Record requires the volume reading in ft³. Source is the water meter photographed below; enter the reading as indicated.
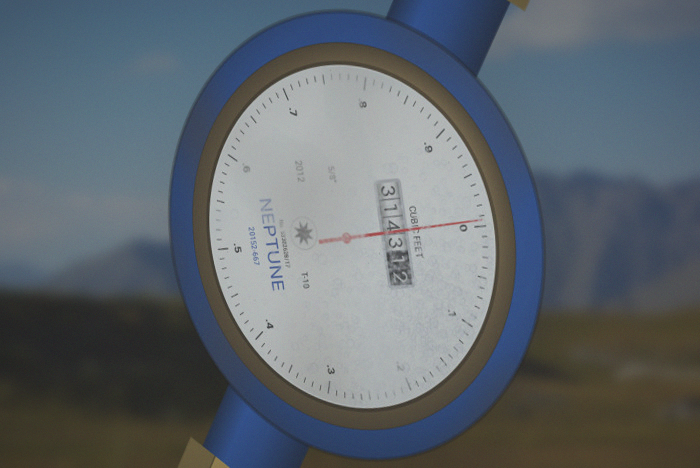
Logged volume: 314311.99 ft³
